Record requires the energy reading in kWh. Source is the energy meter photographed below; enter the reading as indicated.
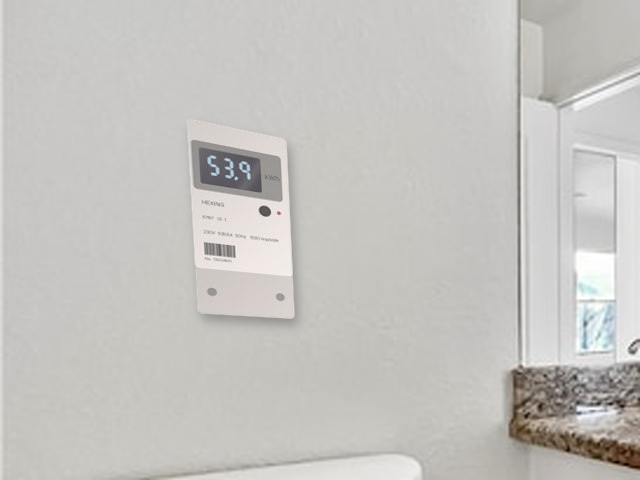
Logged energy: 53.9 kWh
